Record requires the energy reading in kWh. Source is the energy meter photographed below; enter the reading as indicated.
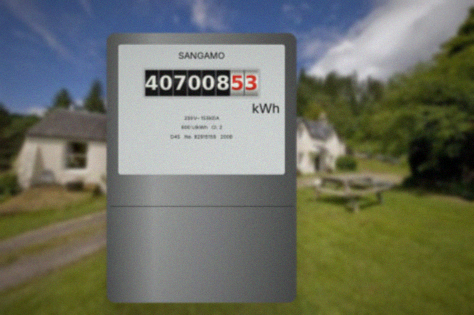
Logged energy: 407008.53 kWh
